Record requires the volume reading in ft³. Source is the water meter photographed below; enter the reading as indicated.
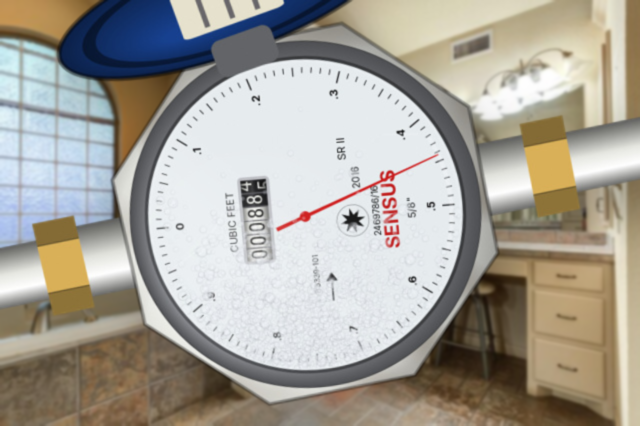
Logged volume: 884.44 ft³
